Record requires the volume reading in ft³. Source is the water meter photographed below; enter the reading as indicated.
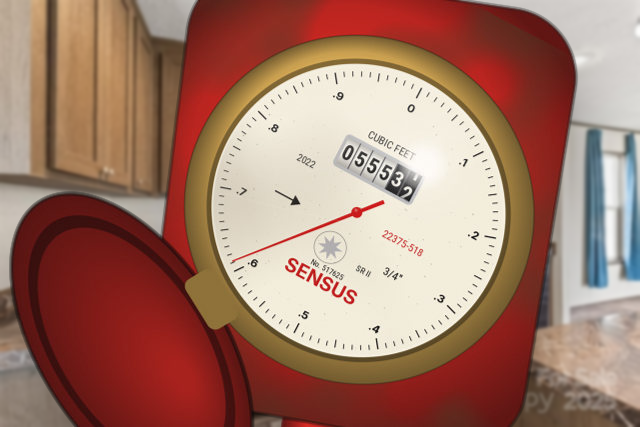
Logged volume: 55531.61 ft³
